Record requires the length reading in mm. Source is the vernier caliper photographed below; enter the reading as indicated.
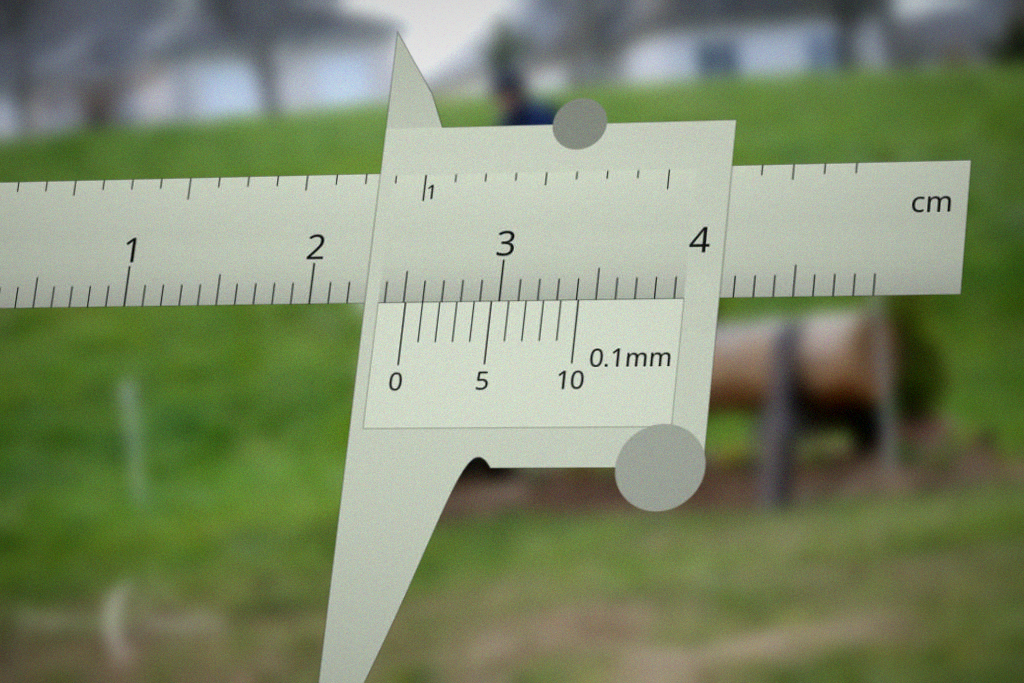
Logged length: 25.1 mm
